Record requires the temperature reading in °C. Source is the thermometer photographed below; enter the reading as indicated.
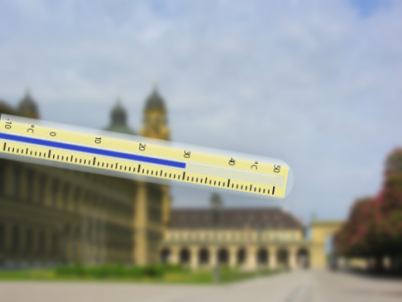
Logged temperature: 30 °C
